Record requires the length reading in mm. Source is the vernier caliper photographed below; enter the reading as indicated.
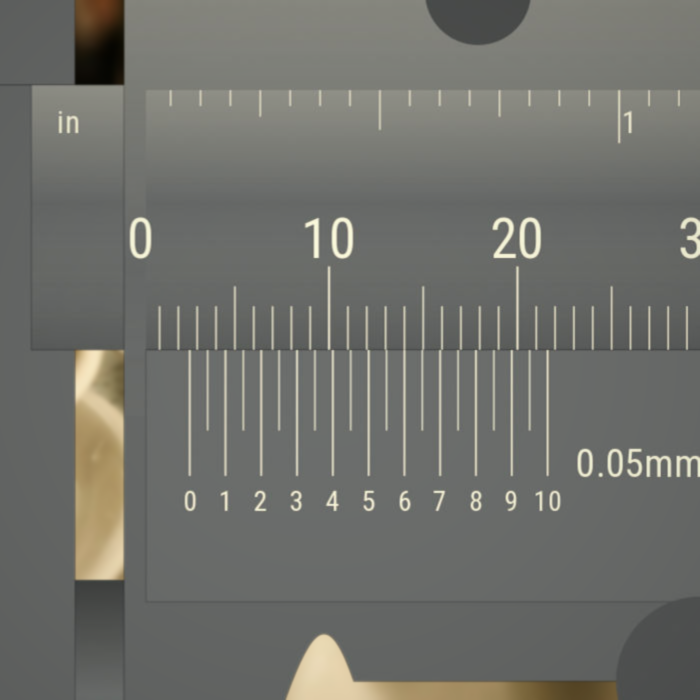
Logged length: 2.6 mm
